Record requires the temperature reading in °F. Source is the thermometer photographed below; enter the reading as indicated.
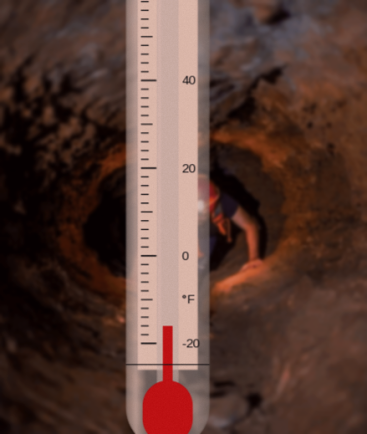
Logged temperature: -16 °F
